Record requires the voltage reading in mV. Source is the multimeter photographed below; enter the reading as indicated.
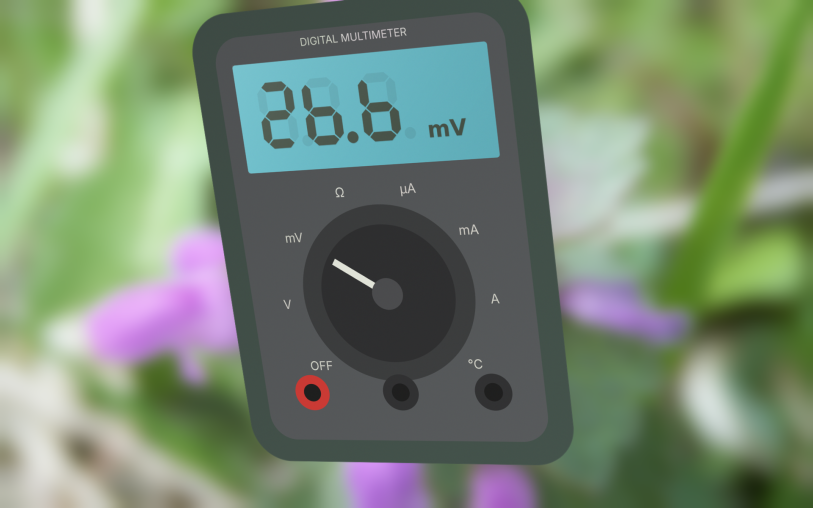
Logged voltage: 26.6 mV
